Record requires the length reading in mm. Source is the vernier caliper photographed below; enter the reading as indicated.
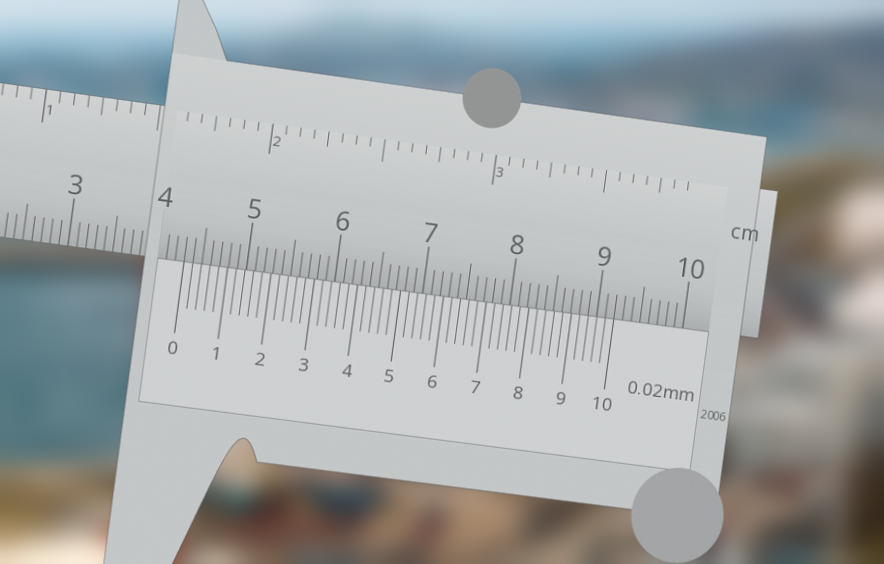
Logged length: 43.0 mm
